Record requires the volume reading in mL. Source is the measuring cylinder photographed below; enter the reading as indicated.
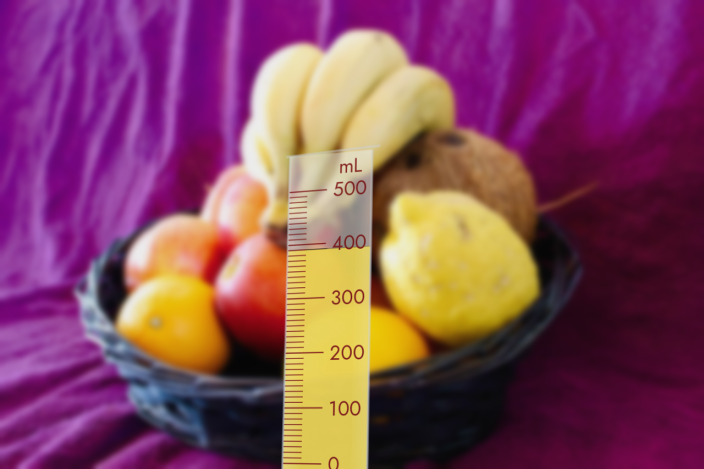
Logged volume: 390 mL
